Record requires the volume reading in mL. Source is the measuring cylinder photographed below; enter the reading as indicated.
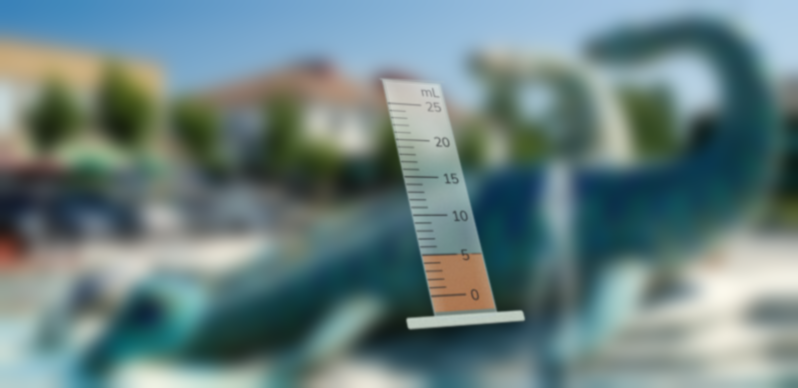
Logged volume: 5 mL
